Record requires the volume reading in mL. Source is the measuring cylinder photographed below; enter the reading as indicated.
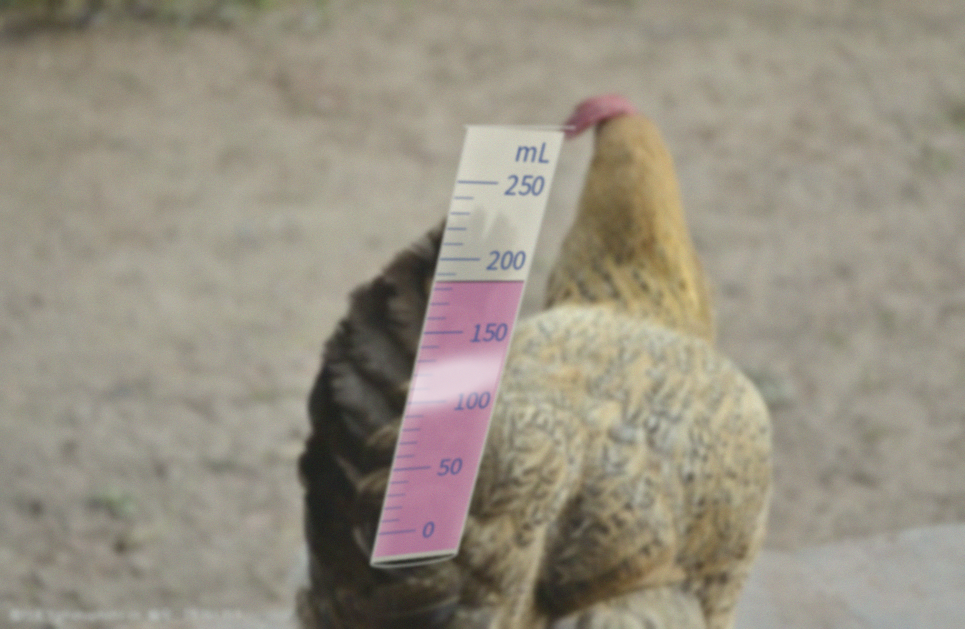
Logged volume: 185 mL
